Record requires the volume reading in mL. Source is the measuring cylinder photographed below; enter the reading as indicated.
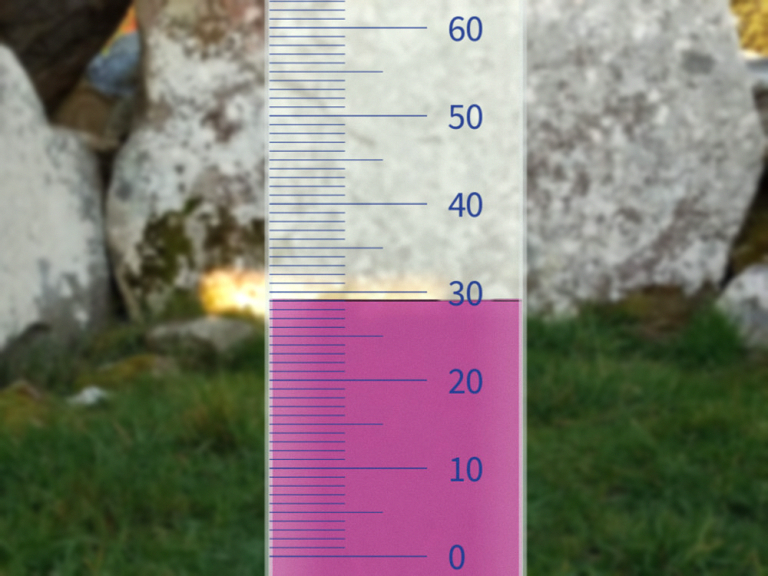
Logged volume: 29 mL
